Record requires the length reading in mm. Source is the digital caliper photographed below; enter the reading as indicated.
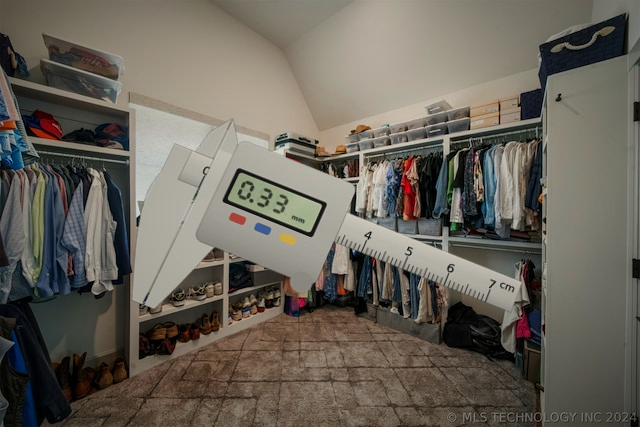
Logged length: 0.33 mm
